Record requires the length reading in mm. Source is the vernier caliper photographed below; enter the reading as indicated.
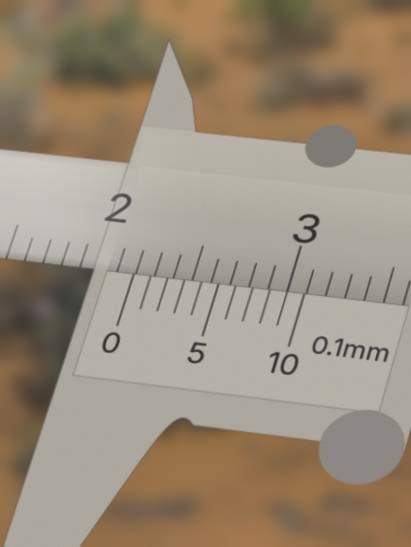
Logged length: 21.9 mm
